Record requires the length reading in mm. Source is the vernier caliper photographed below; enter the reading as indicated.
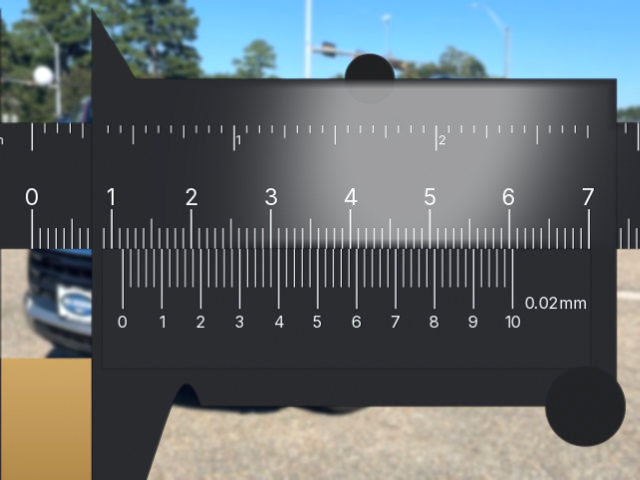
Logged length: 11.4 mm
